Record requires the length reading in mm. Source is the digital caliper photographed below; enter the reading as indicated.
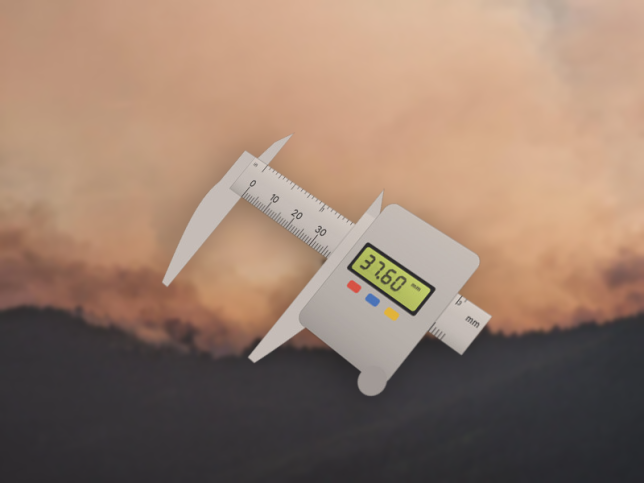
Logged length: 37.60 mm
